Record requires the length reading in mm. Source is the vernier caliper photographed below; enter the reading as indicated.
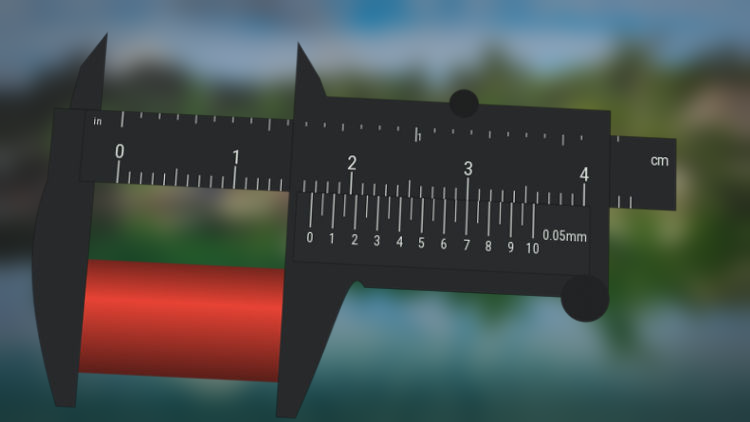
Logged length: 16.7 mm
